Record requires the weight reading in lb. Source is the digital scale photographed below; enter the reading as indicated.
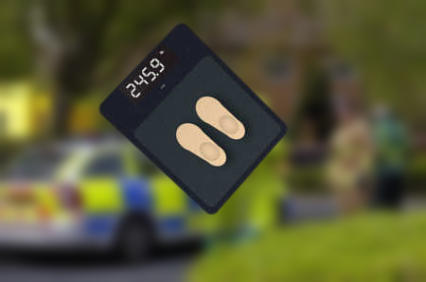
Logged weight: 245.9 lb
